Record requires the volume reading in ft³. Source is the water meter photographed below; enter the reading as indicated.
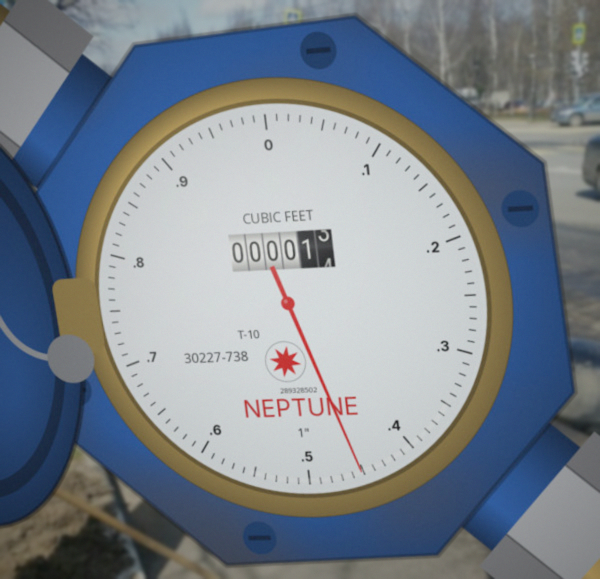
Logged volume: 13.45 ft³
